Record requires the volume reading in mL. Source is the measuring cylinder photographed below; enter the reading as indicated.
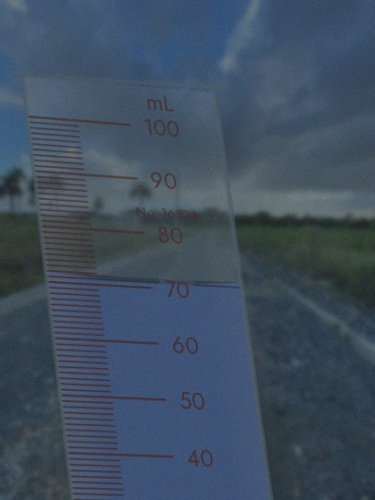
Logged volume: 71 mL
